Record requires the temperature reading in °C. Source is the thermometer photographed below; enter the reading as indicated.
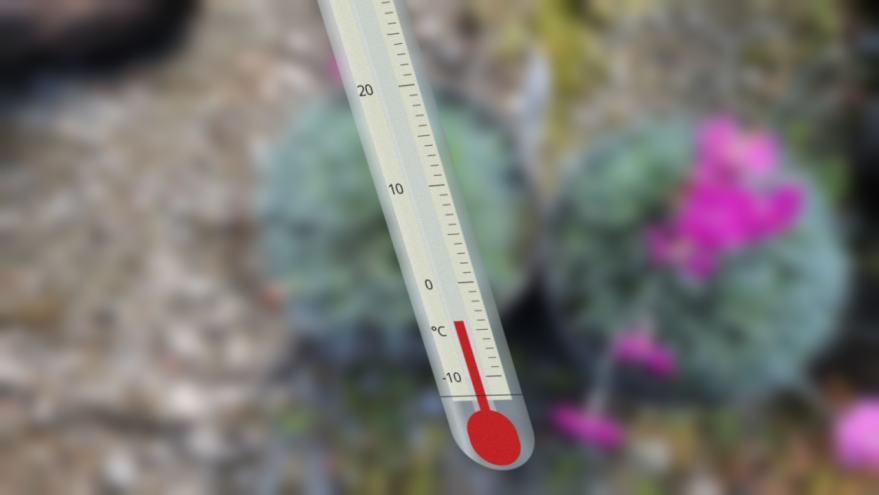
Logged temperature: -4 °C
